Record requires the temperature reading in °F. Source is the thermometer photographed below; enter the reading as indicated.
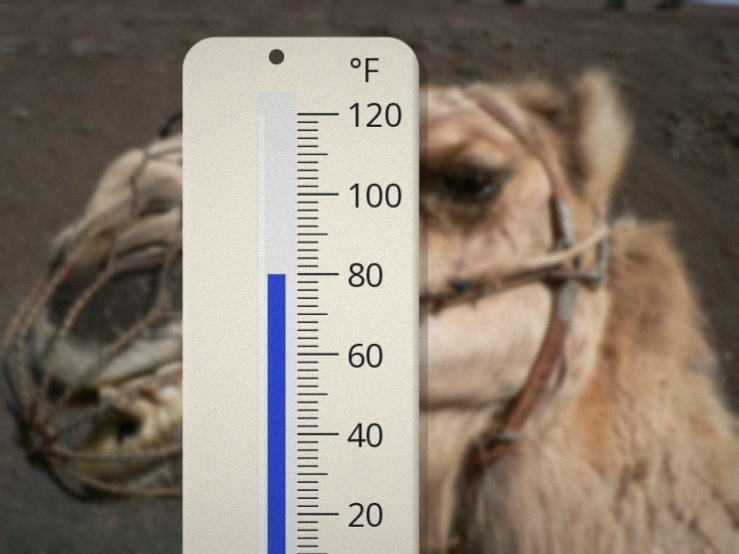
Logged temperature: 80 °F
